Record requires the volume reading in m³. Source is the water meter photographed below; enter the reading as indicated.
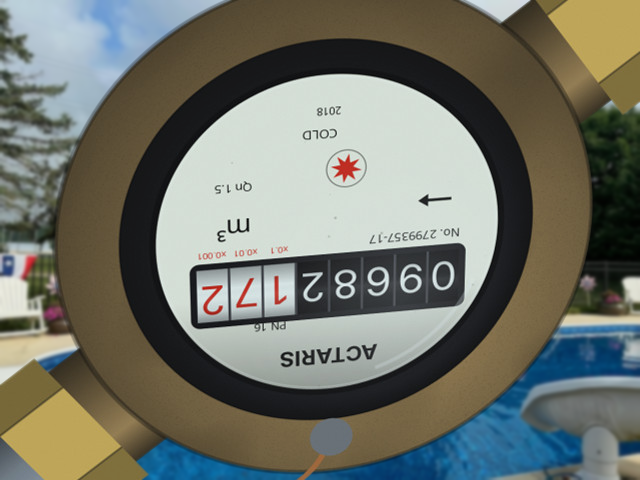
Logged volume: 9682.172 m³
